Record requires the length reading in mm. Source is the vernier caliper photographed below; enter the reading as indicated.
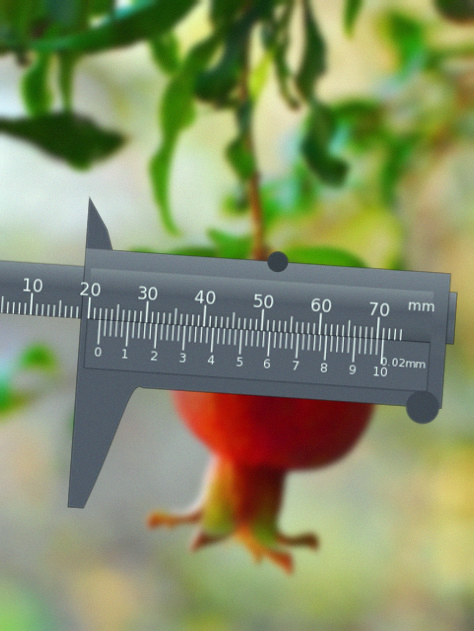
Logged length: 22.0 mm
